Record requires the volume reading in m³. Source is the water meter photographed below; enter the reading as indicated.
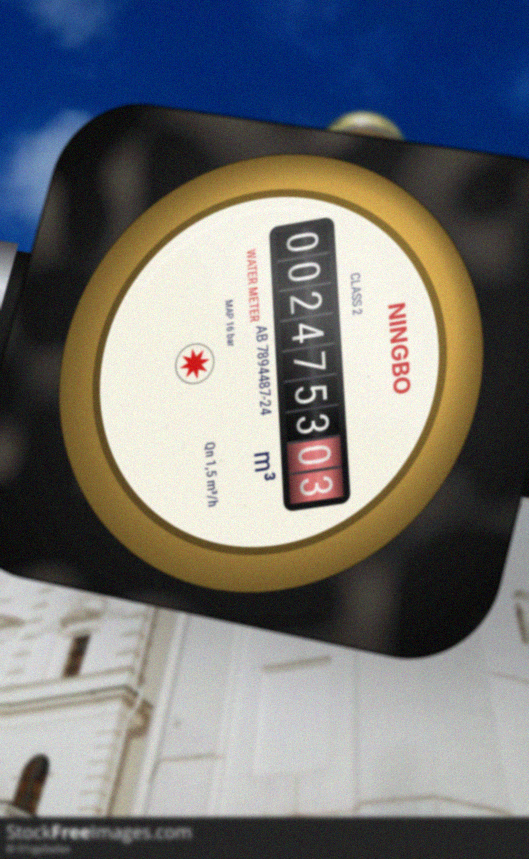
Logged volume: 24753.03 m³
